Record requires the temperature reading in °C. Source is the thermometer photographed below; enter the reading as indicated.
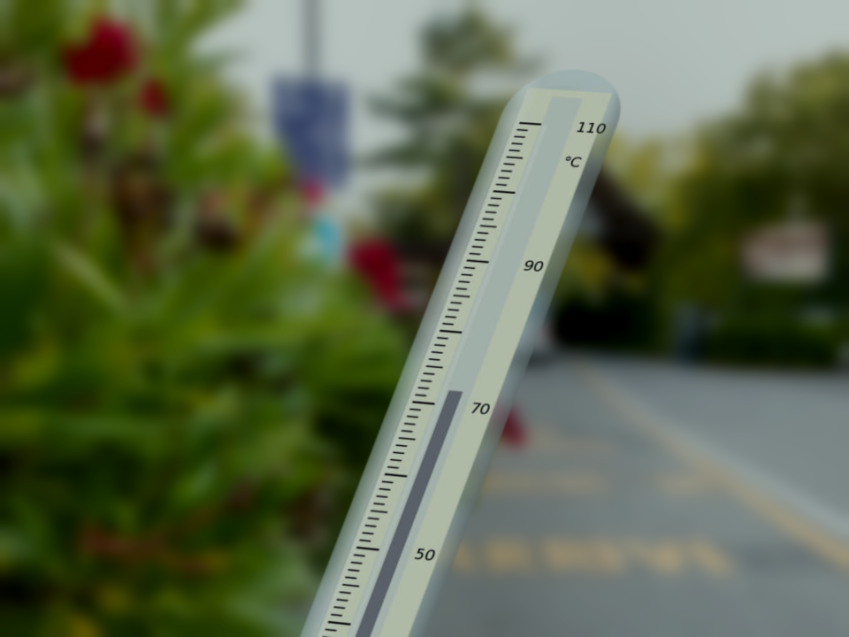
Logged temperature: 72 °C
